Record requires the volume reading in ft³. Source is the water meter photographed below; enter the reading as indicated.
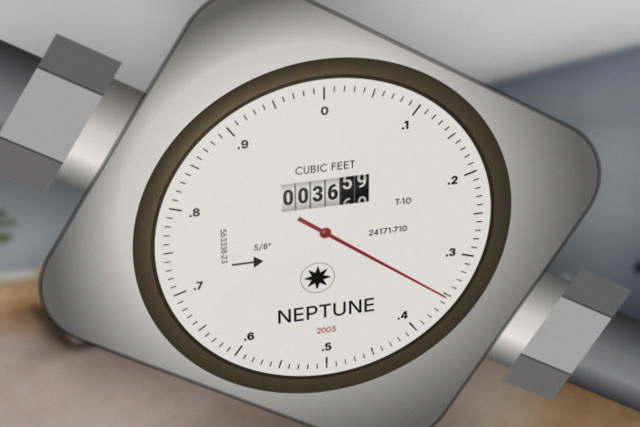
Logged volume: 3659.35 ft³
